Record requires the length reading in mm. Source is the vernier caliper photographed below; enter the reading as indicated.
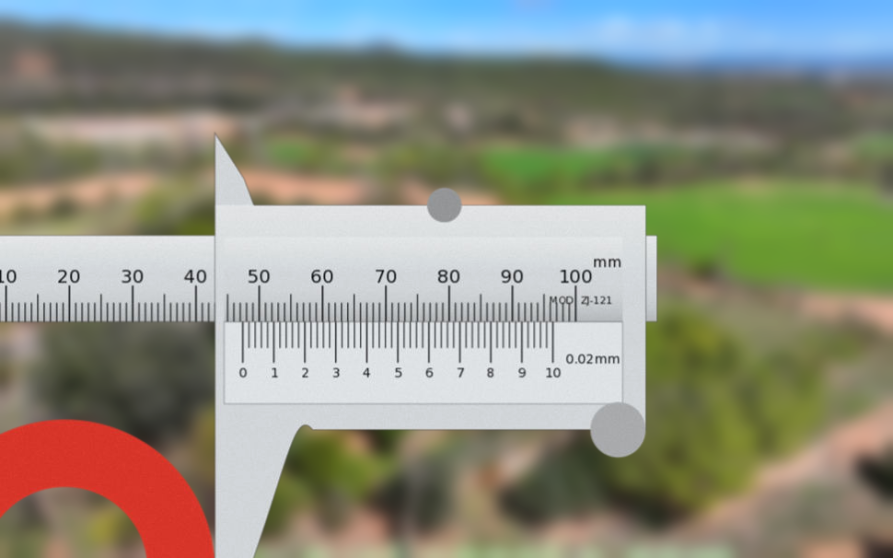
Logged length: 47.4 mm
